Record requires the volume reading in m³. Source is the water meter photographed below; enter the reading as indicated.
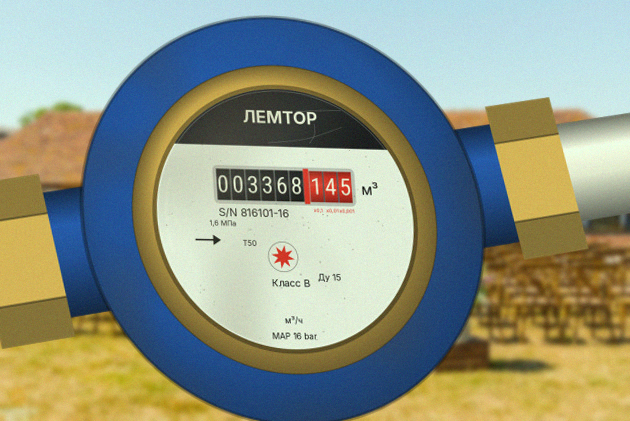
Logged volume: 3368.145 m³
